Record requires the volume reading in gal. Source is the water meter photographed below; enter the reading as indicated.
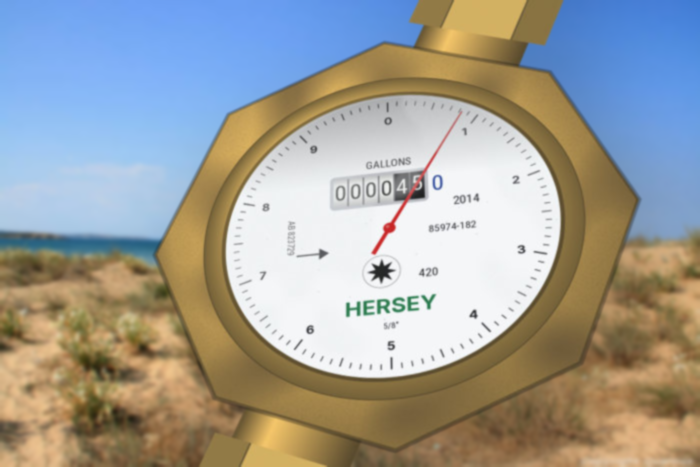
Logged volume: 450.8 gal
